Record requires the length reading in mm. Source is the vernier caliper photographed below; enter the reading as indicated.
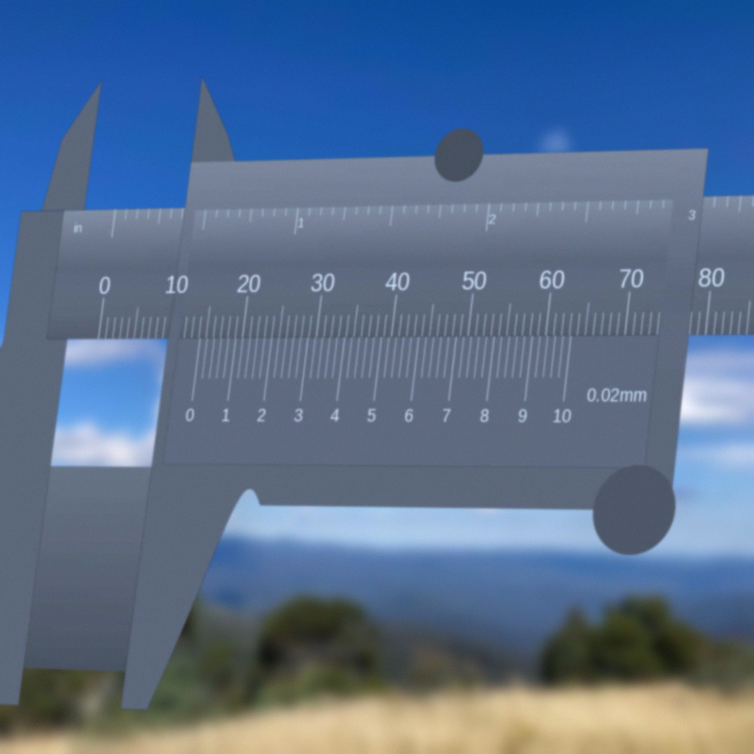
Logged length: 14.2 mm
